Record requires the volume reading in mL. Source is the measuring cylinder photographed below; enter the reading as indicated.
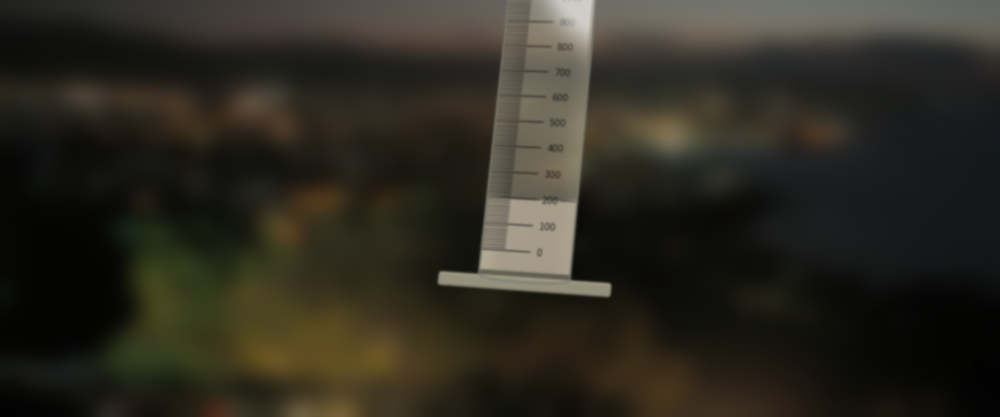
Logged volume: 200 mL
